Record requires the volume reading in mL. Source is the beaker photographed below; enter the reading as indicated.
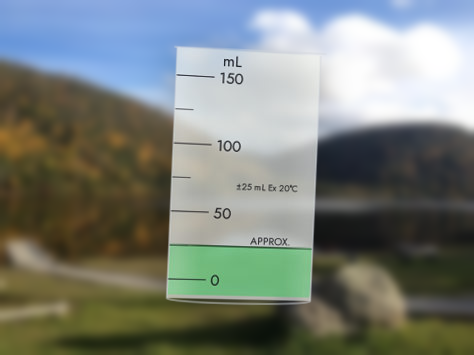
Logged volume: 25 mL
